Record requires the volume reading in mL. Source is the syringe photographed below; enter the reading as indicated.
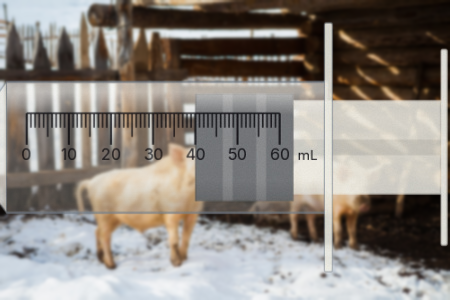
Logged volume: 40 mL
